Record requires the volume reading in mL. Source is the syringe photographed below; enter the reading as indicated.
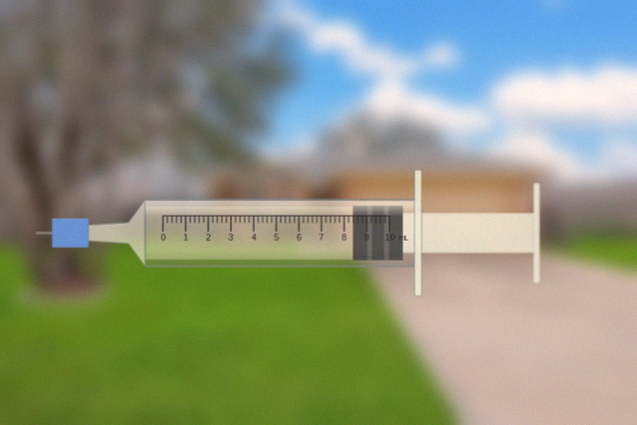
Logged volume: 8.4 mL
